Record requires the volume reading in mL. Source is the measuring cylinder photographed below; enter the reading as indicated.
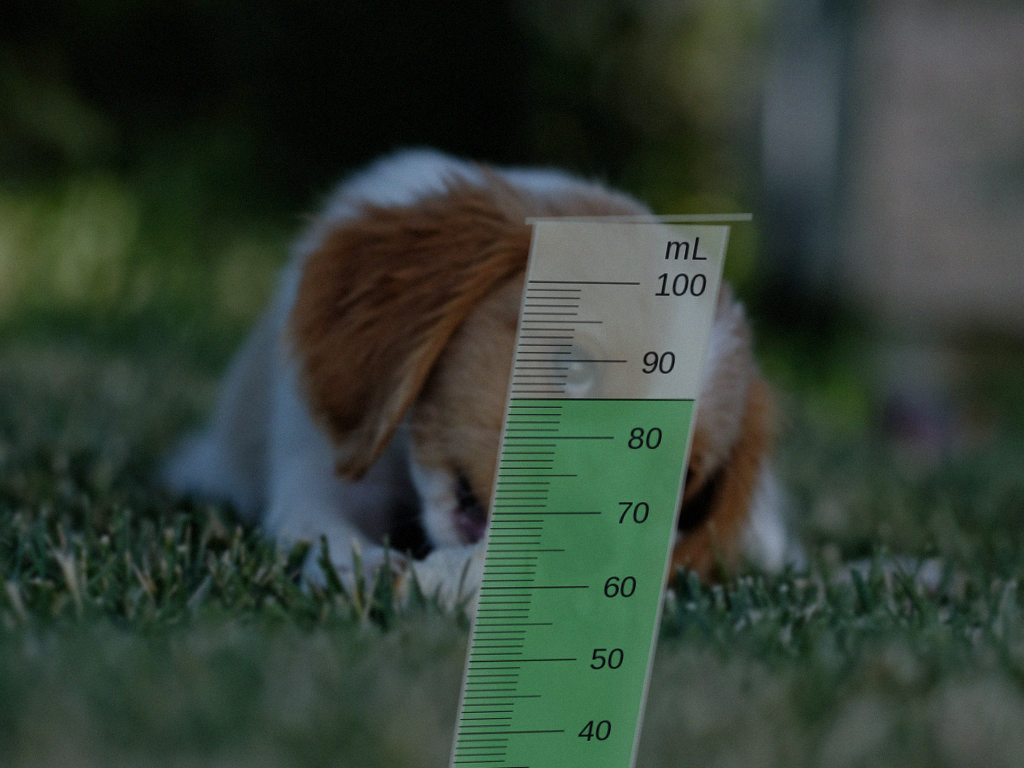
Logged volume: 85 mL
